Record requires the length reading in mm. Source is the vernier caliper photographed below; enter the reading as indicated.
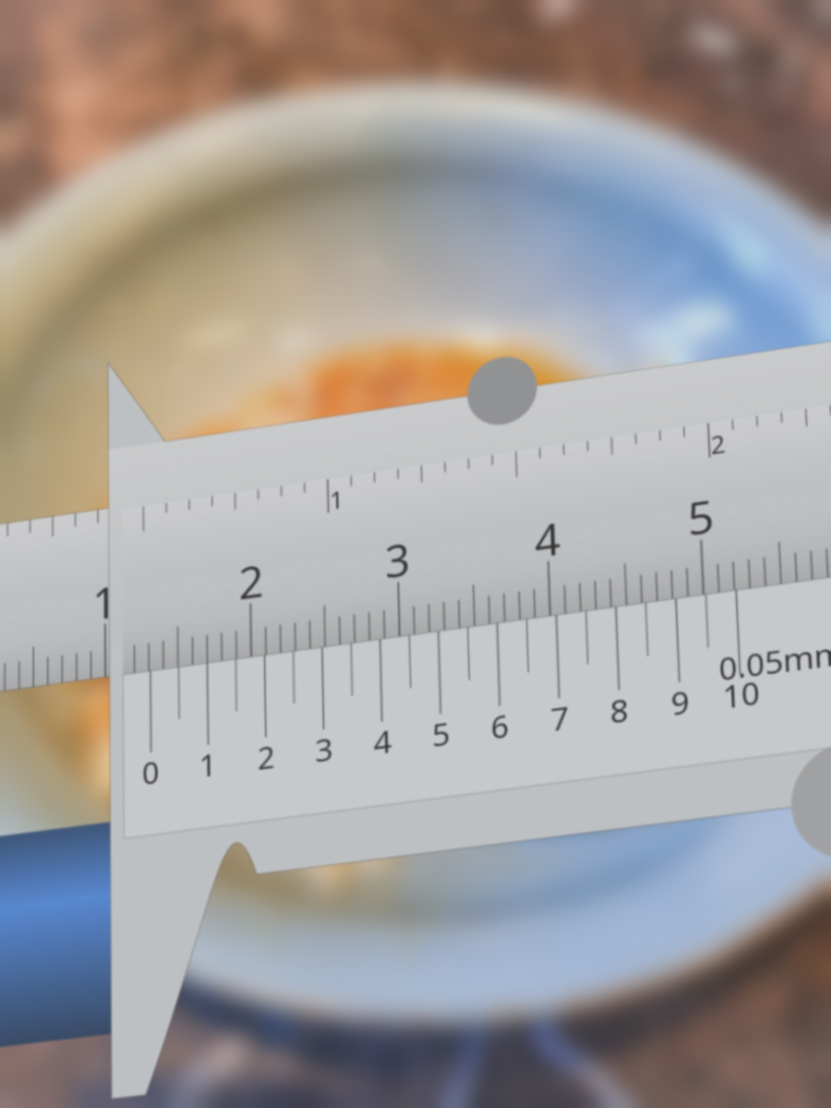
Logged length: 13.1 mm
